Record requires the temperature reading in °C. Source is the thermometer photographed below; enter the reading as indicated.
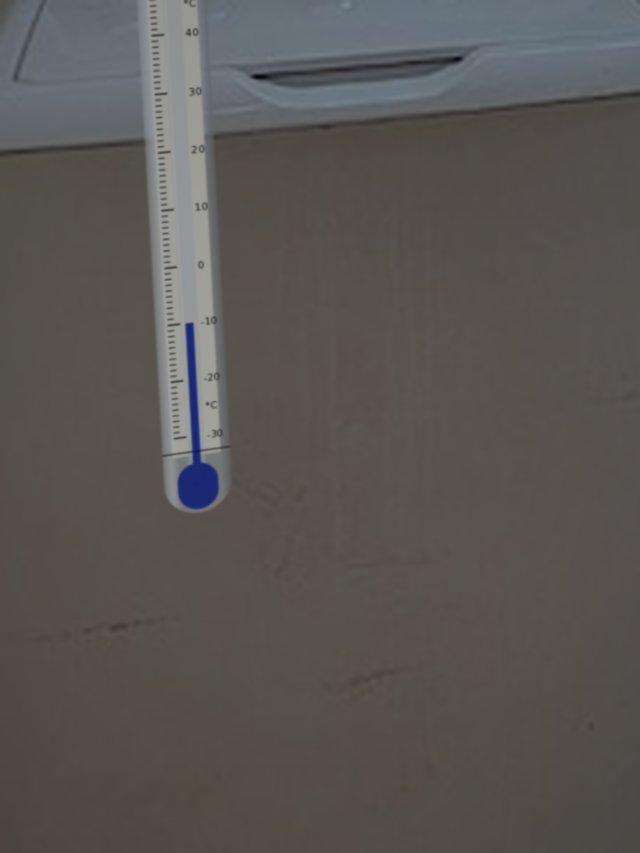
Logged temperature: -10 °C
